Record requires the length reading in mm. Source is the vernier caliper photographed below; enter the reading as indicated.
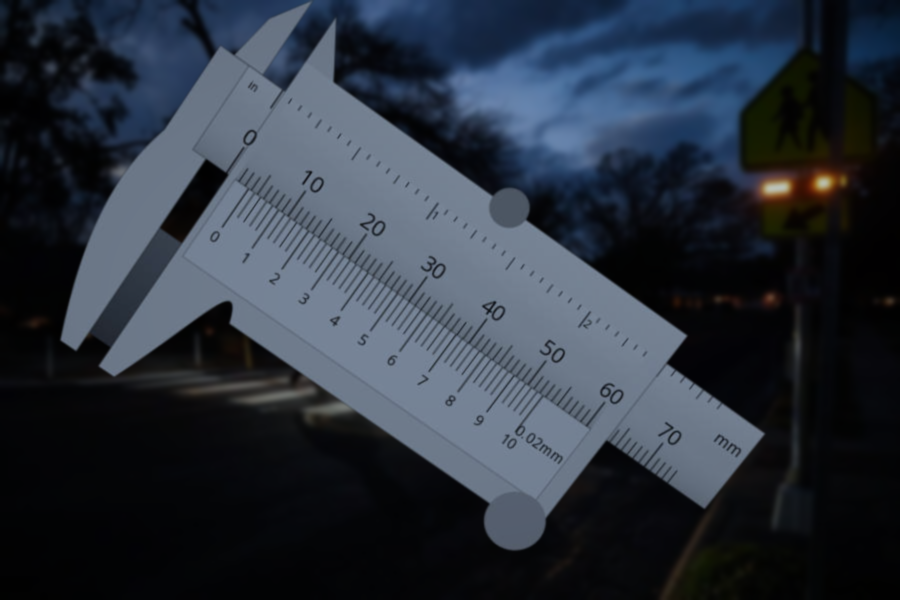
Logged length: 3.6 mm
